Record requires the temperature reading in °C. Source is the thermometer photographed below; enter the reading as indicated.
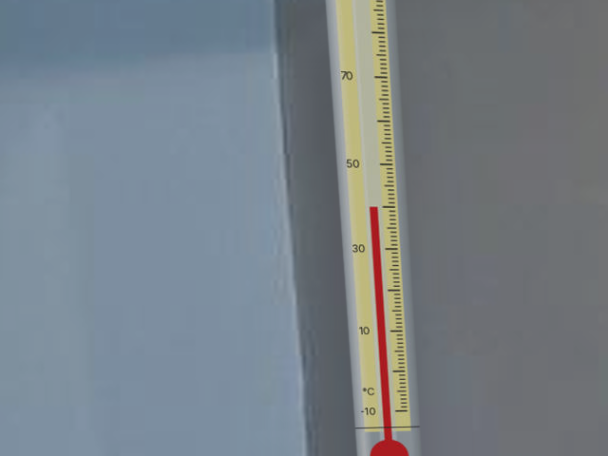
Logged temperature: 40 °C
